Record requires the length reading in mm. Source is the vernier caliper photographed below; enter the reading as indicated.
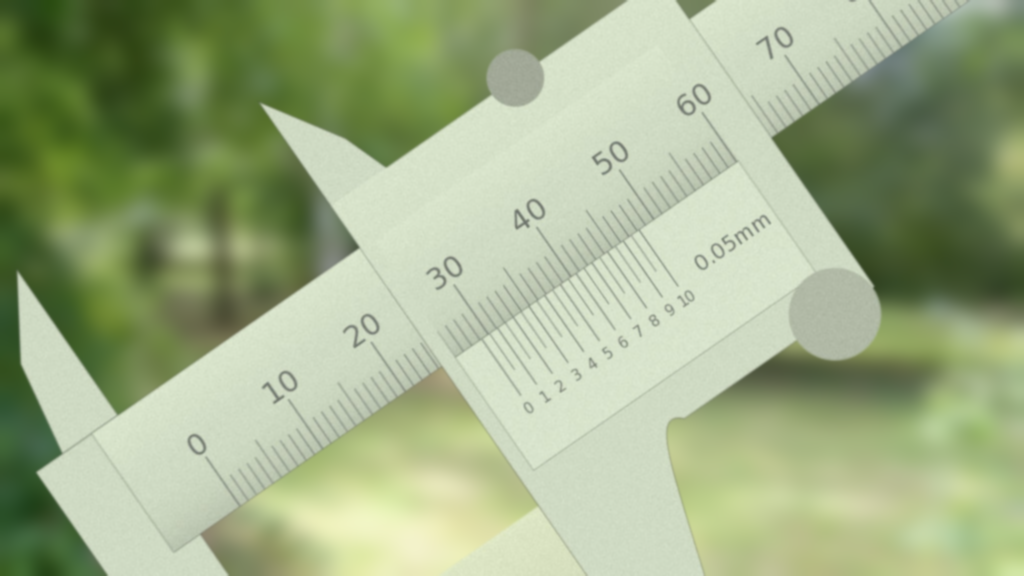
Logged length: 29.2 mm
